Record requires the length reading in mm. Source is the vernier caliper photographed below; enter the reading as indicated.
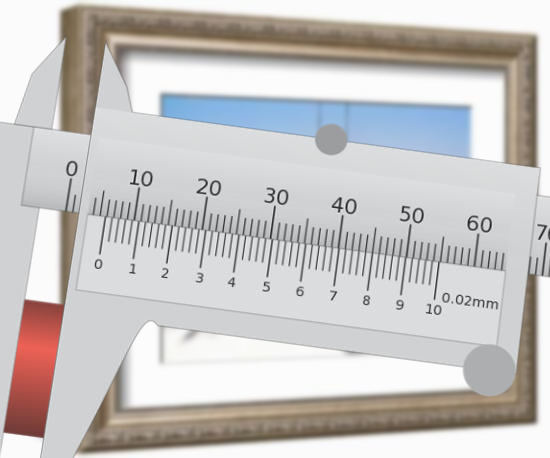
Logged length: 5.8 mm
